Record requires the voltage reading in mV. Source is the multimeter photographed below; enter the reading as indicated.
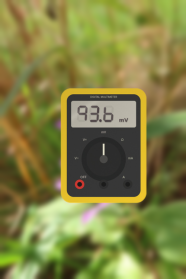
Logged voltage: 93.6 mV
